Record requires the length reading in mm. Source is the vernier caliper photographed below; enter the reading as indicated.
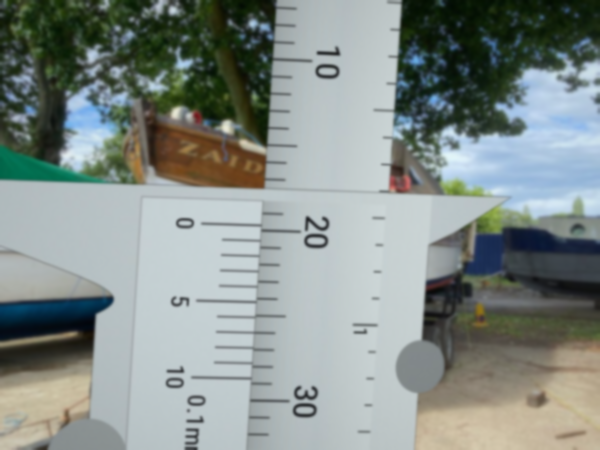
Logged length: 19.7 mm
